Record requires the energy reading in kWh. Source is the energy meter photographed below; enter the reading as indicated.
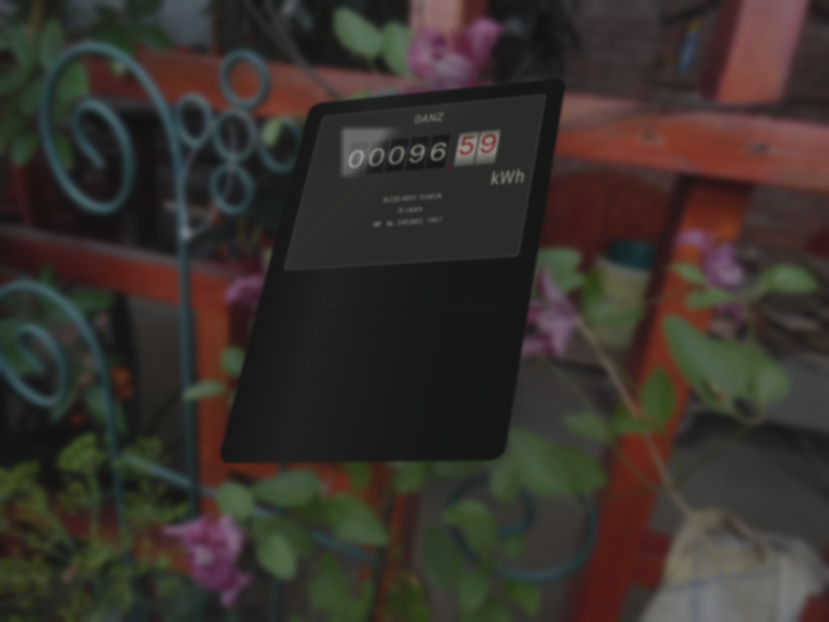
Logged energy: 96.59 kWh
